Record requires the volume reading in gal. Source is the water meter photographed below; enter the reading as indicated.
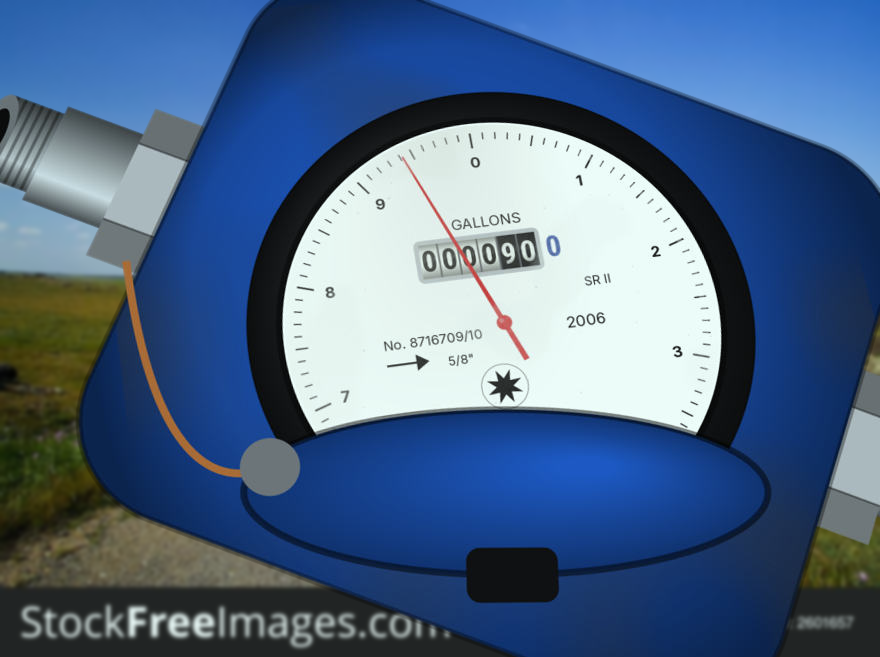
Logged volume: 899.4 gal
